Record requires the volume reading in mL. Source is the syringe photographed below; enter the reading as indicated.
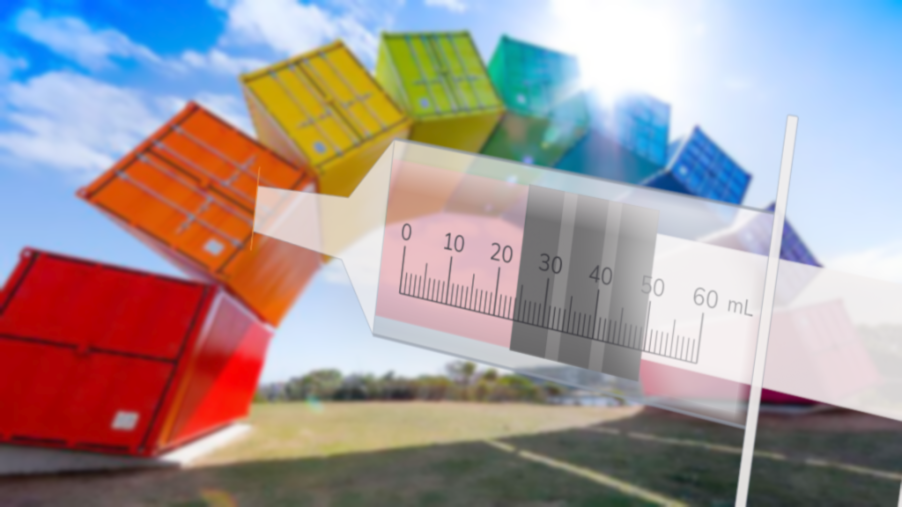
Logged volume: 24 mL
